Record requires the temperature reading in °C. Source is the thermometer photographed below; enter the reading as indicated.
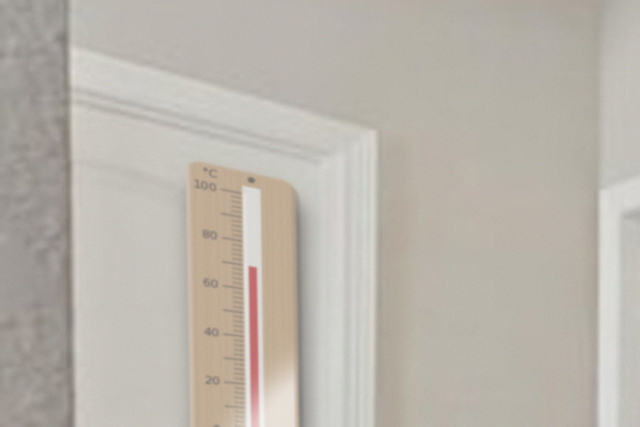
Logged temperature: 70 °C
